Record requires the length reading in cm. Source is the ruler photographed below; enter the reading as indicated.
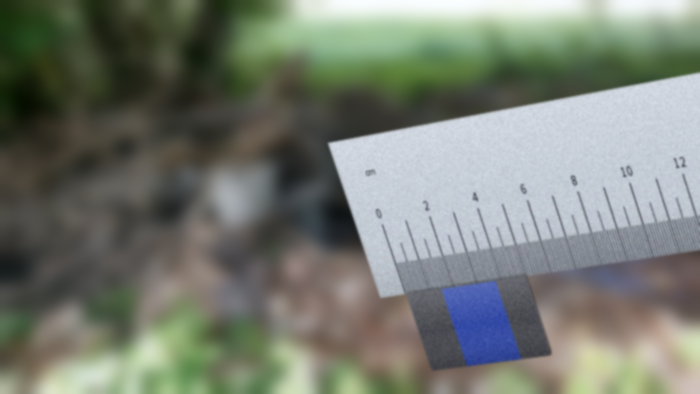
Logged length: 5 cm
